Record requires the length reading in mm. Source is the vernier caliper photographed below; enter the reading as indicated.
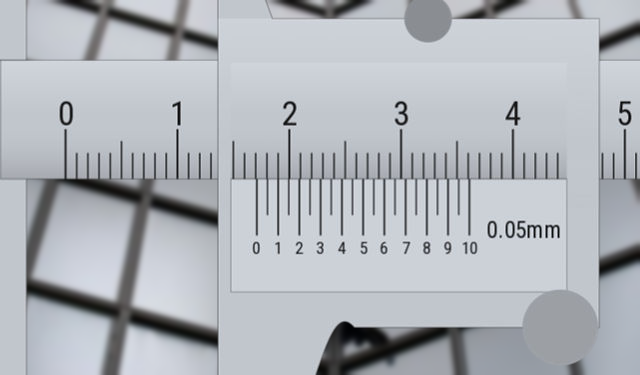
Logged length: 17.1 mm
